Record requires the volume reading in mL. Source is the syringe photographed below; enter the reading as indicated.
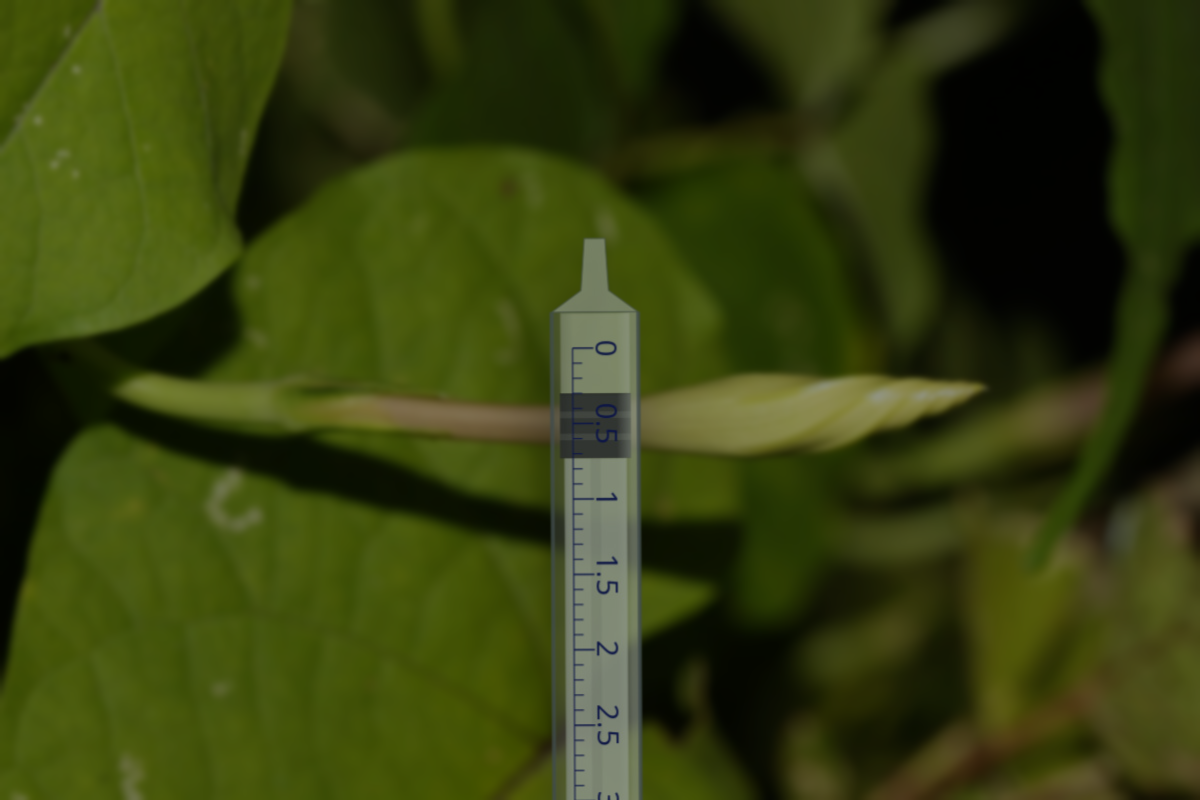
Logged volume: 0.3 mL
